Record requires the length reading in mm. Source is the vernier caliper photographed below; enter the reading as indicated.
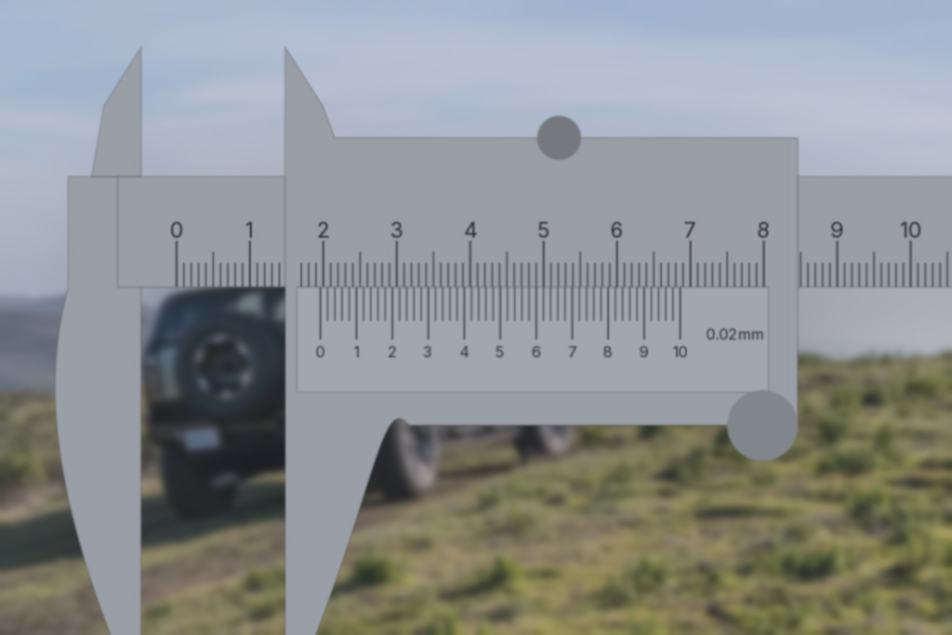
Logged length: 19.6 mm
